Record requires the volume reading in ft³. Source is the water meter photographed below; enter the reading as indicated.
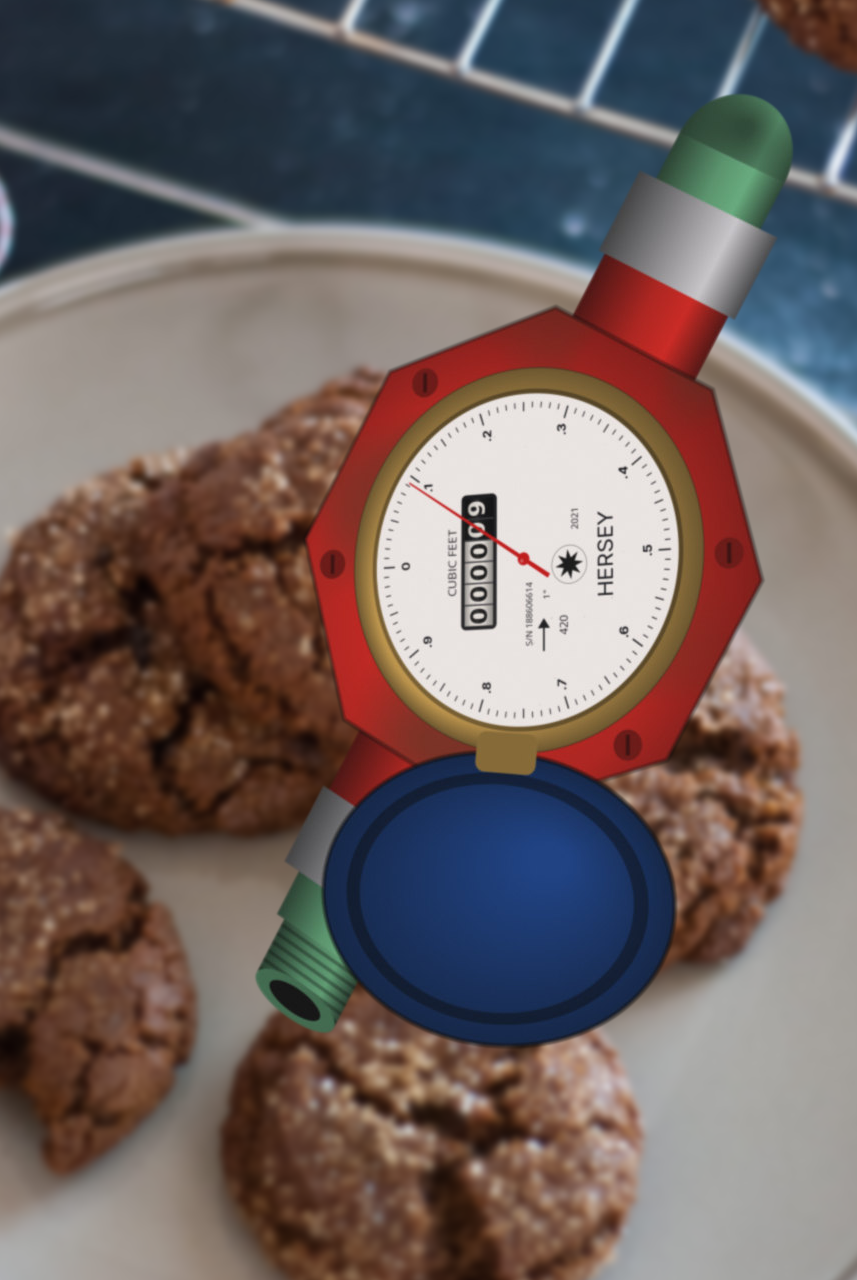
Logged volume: 9.09 ft³
